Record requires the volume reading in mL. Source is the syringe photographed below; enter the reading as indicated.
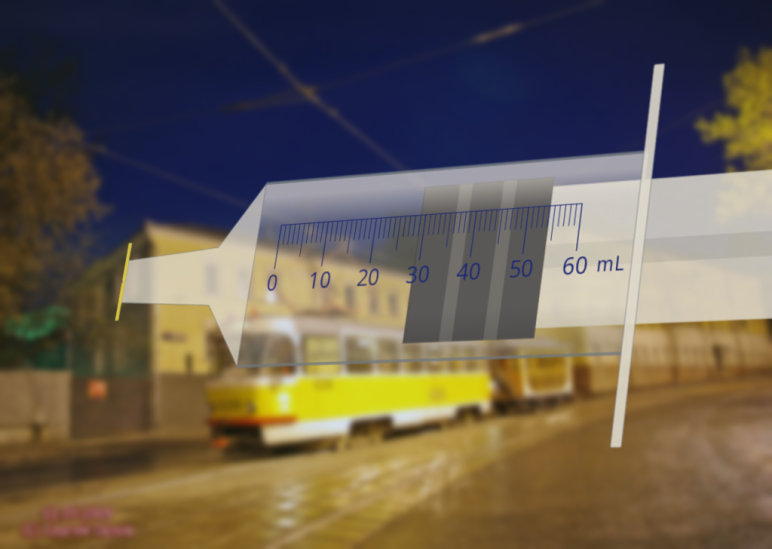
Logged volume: 29 mL
